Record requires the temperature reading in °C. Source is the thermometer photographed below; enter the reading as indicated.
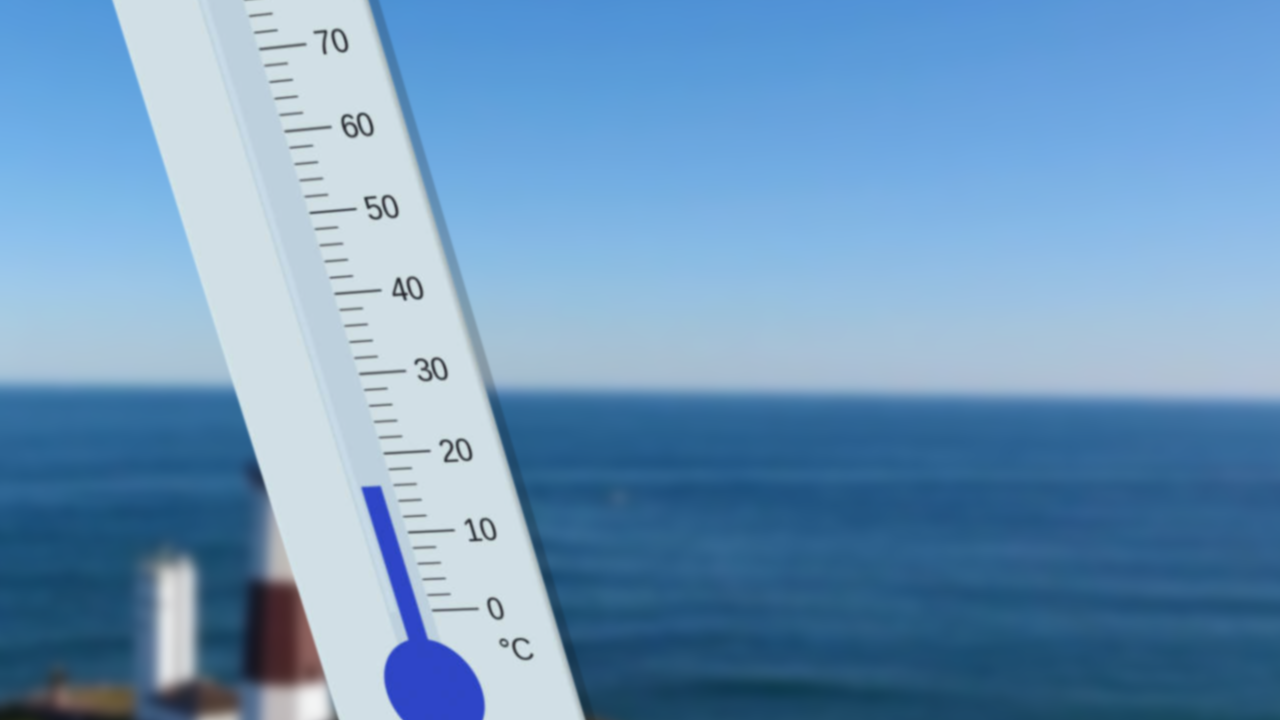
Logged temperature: 16 °C
